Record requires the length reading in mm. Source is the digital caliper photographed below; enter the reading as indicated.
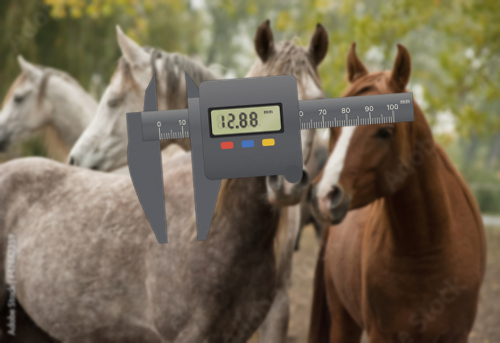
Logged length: 12.88 mm
